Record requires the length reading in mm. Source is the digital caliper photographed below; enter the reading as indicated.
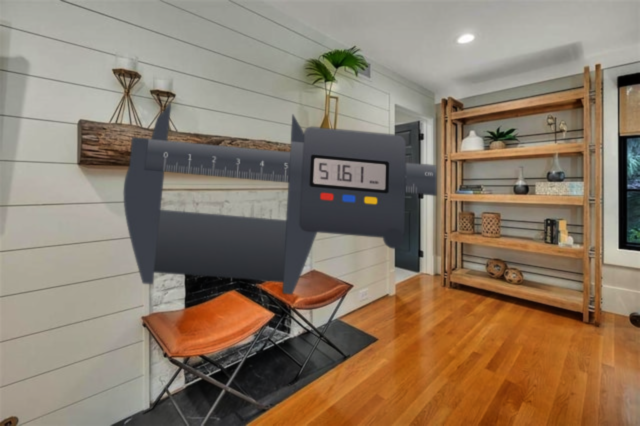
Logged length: 51.61 mm
